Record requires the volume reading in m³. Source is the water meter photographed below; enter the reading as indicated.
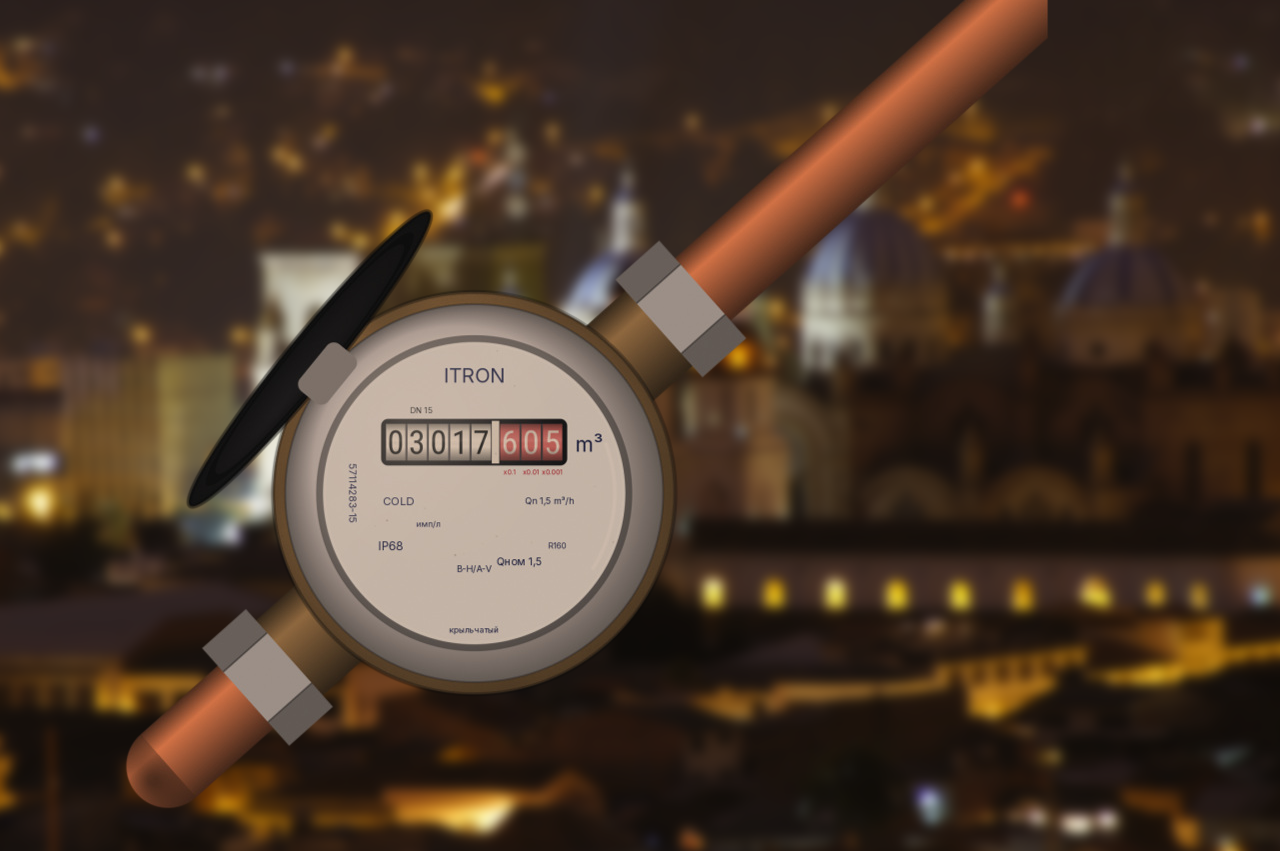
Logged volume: 3017.605 m³
